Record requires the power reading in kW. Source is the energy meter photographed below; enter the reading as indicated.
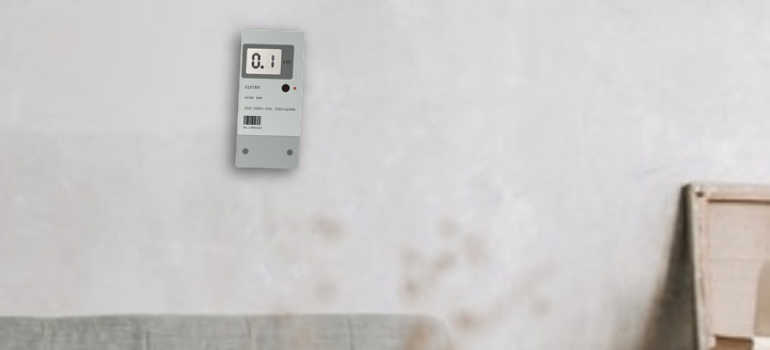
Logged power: 0.1 kW
